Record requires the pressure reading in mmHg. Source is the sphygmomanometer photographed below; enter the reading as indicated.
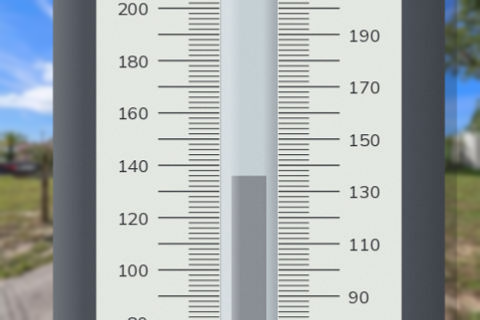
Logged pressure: 136 mmHg
